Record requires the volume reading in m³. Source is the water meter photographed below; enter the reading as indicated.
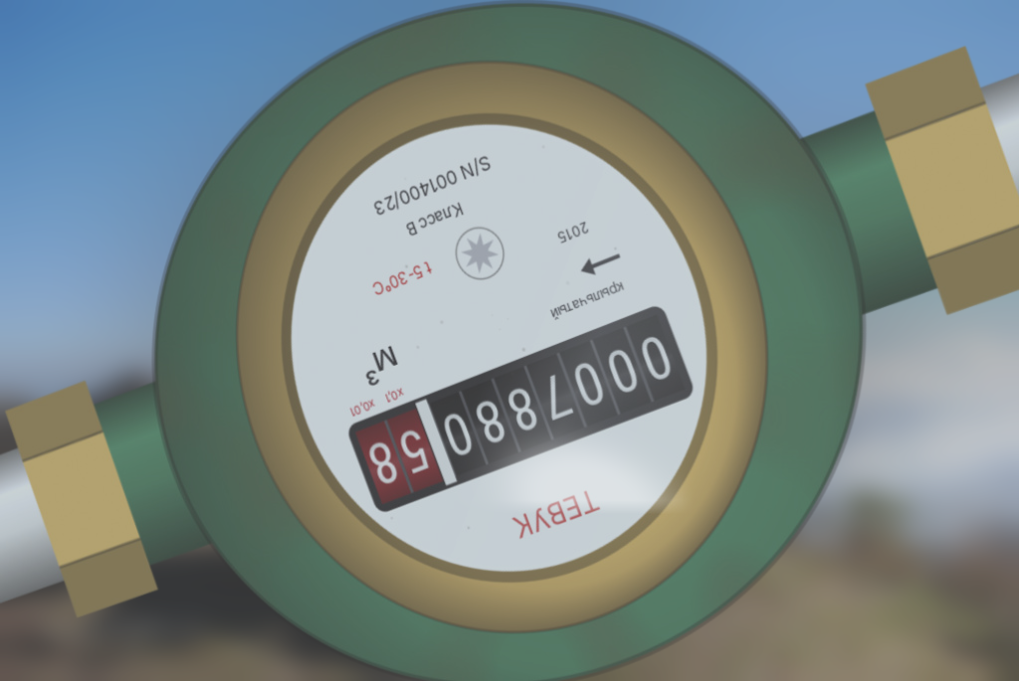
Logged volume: 7880.58 m³
